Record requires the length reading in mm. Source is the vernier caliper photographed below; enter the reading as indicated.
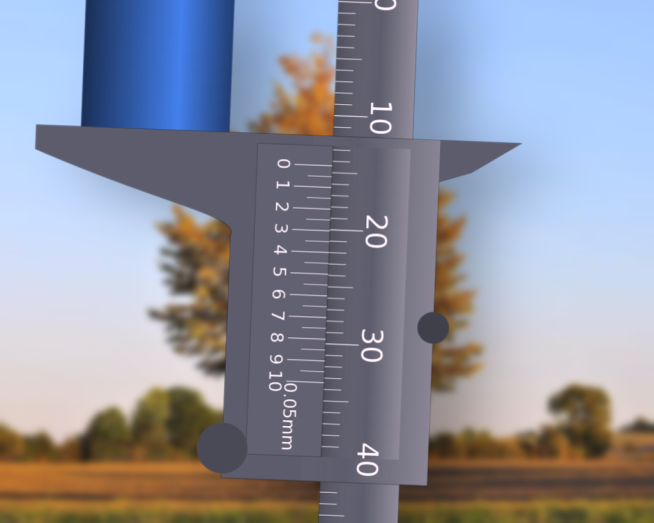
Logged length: 14.4 mm
